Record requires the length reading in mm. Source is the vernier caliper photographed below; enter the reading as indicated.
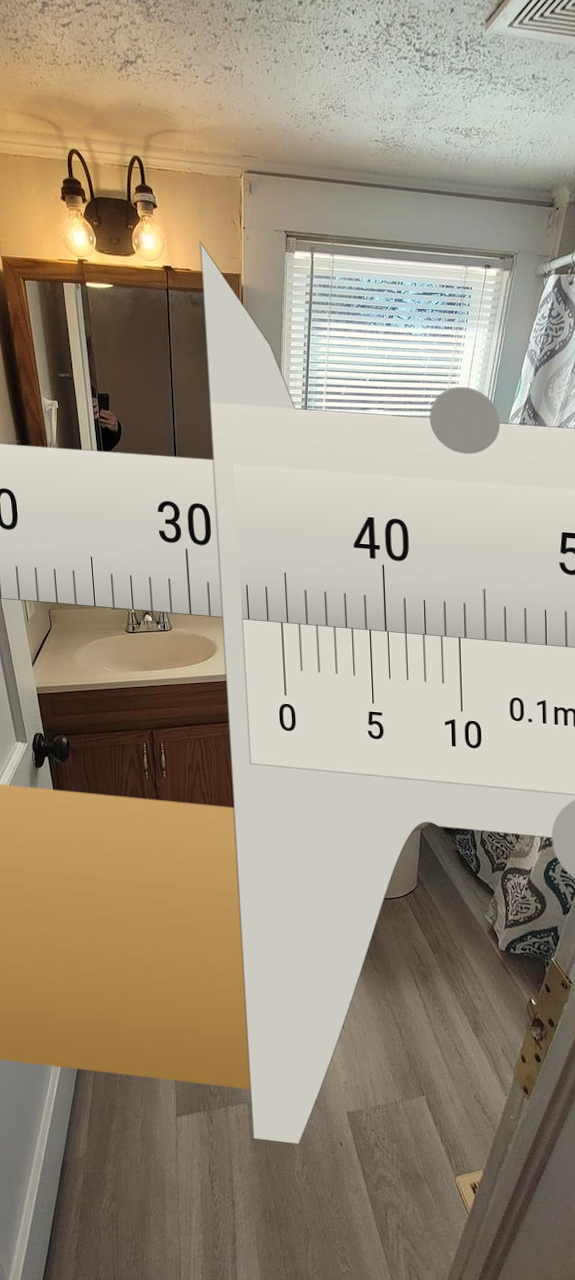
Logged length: 34.7 mm
